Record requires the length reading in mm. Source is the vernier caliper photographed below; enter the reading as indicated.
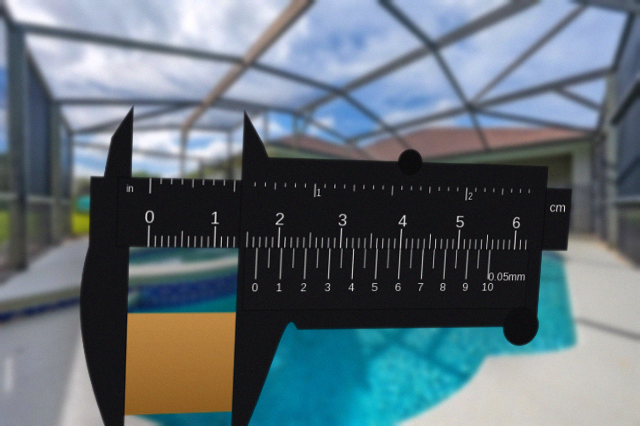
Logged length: 16.6 mm
